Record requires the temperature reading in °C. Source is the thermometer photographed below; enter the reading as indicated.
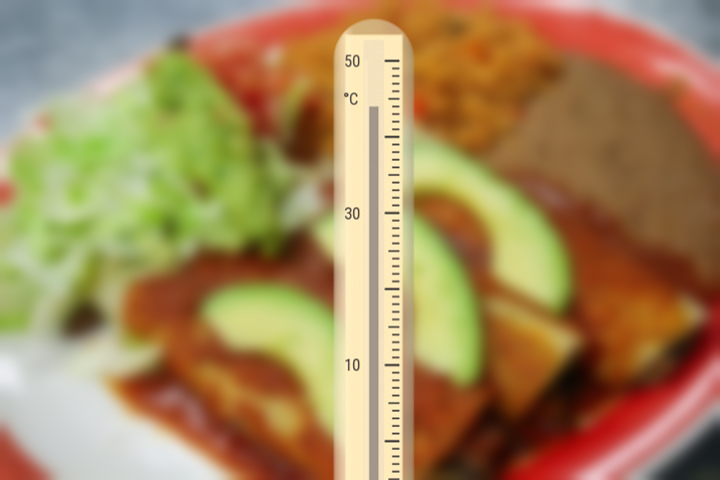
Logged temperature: 44 °C
